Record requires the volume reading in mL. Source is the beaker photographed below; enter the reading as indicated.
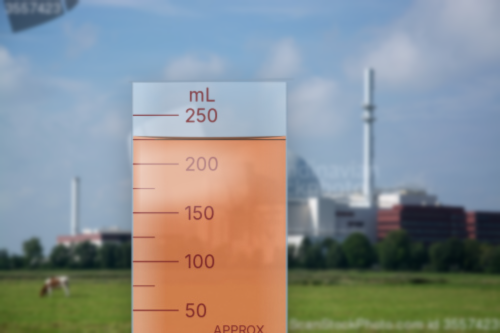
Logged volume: 225 mL
